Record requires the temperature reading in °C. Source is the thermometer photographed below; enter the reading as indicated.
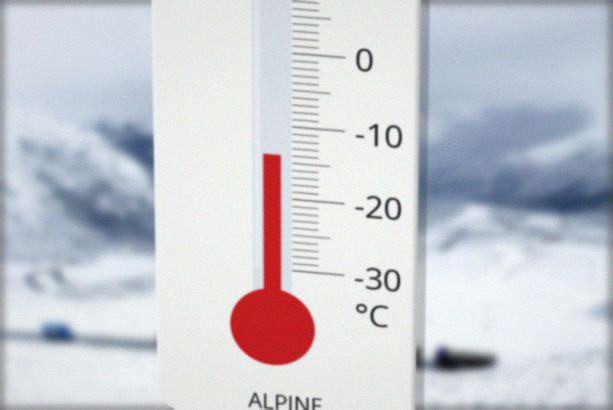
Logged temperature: -14 °C
